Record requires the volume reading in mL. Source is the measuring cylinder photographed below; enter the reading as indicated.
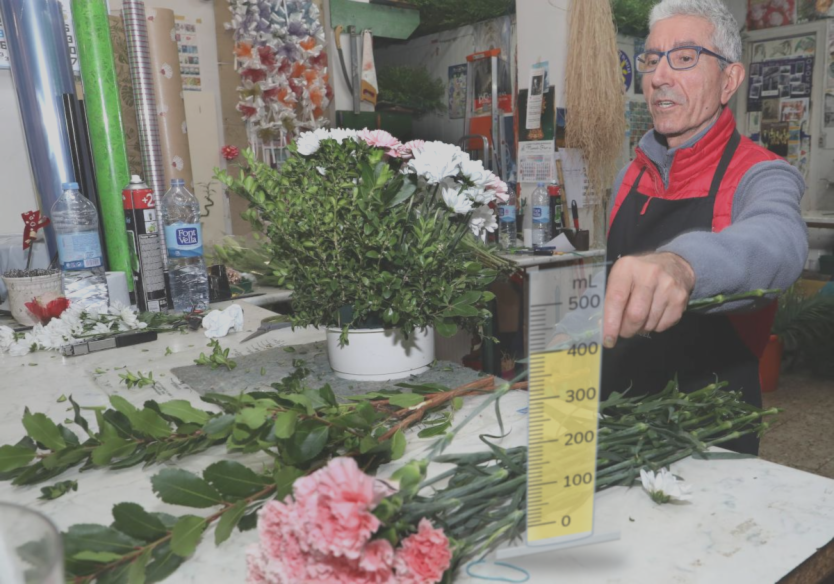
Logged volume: 400 mL
